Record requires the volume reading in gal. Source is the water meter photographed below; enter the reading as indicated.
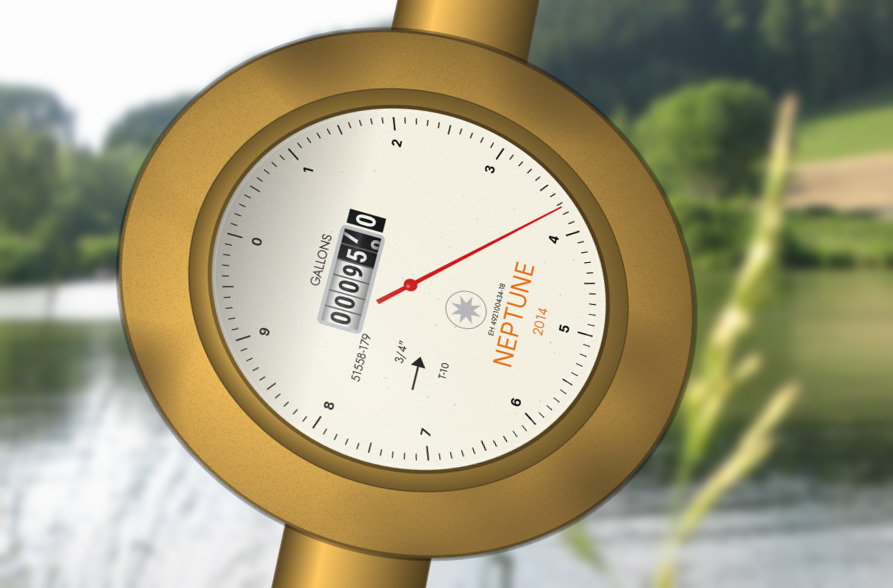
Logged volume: 9573.7 gal
